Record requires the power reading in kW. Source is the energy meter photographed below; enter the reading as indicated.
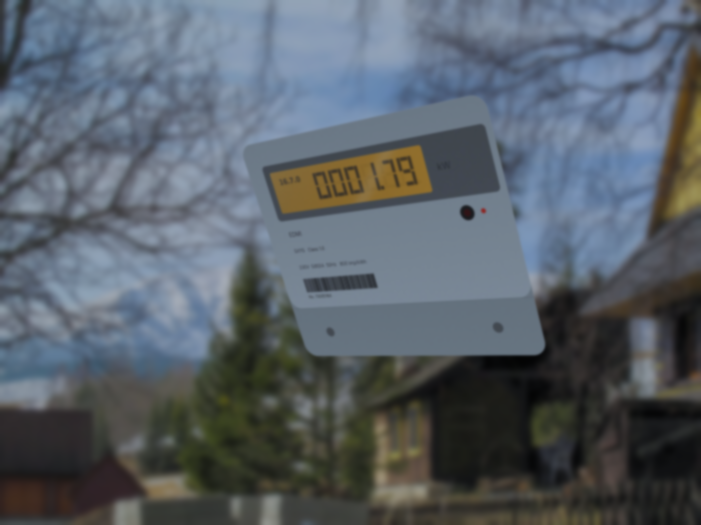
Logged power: 1.79 kW
